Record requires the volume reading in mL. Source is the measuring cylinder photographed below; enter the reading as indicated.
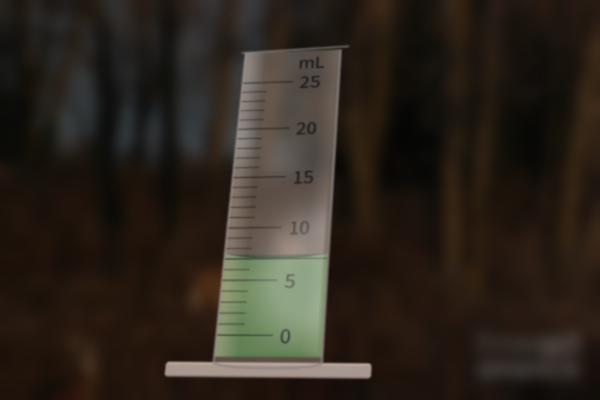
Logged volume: 7 mL
